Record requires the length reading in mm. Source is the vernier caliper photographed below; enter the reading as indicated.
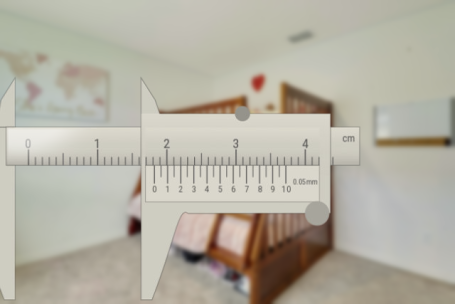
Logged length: 18.2 mm
